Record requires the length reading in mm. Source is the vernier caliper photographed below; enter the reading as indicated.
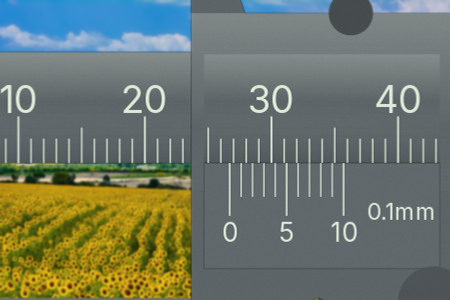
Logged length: 26.7 mm
